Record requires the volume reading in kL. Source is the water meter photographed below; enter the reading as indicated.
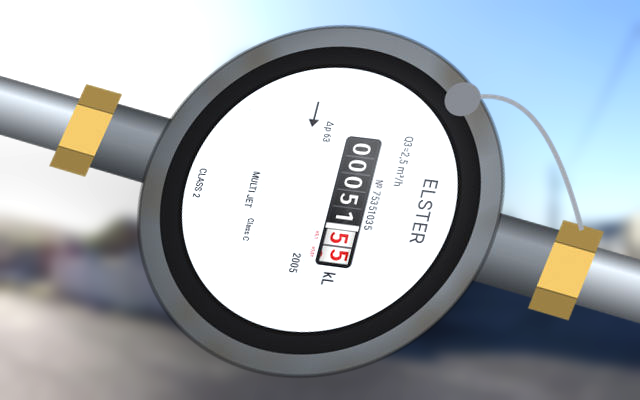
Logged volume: 51.55 kL
